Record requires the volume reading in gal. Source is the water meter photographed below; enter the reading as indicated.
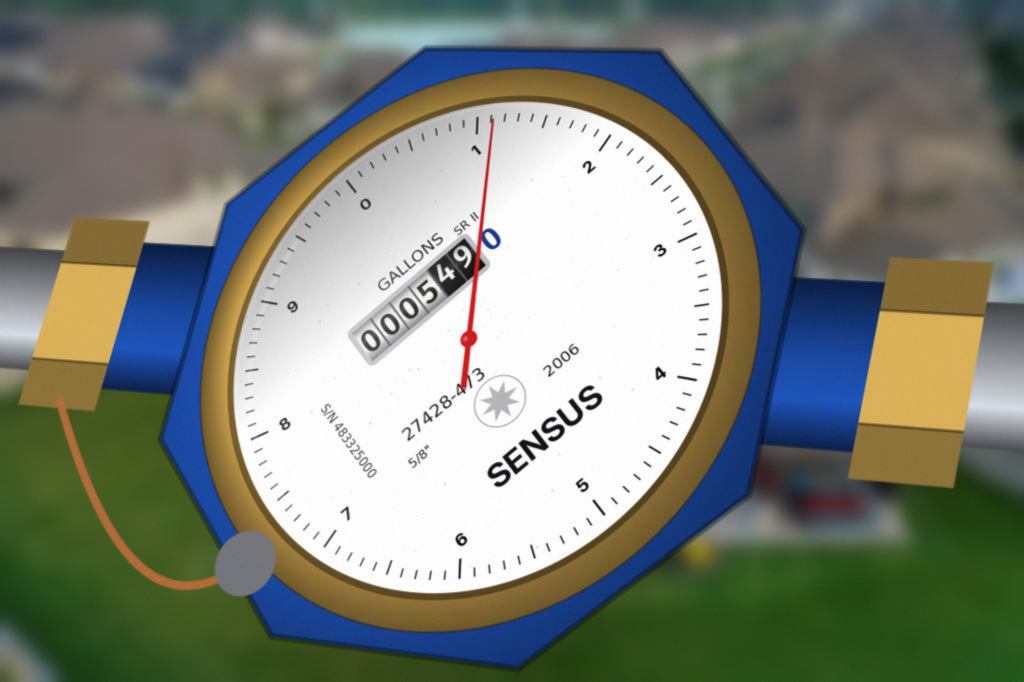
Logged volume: 5491.1 gal
